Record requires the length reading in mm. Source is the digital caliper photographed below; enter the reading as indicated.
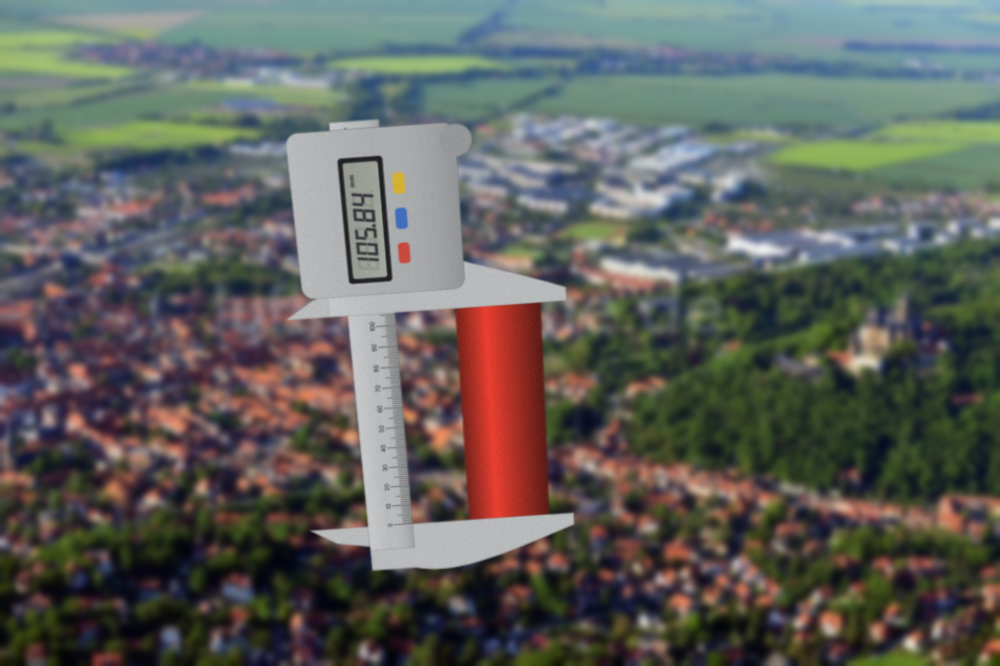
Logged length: 105.84 mm
